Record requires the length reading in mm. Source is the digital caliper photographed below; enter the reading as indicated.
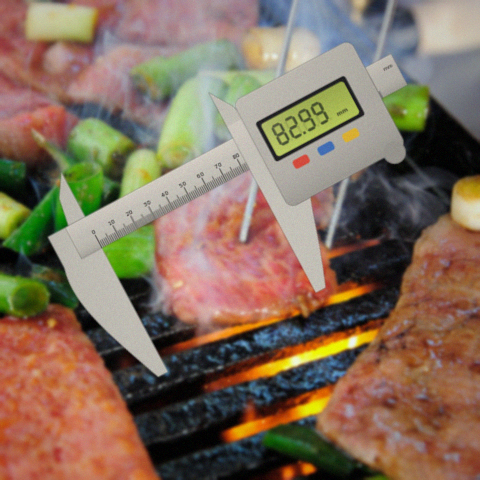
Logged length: 82.99 mm
